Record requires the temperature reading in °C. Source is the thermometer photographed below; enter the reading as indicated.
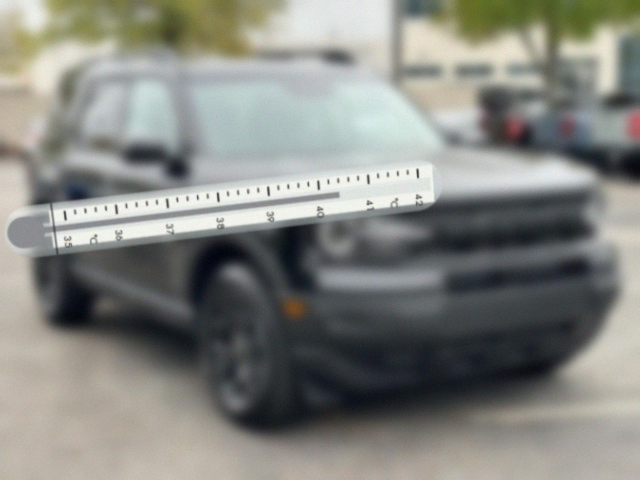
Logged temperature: 40.4 °C
